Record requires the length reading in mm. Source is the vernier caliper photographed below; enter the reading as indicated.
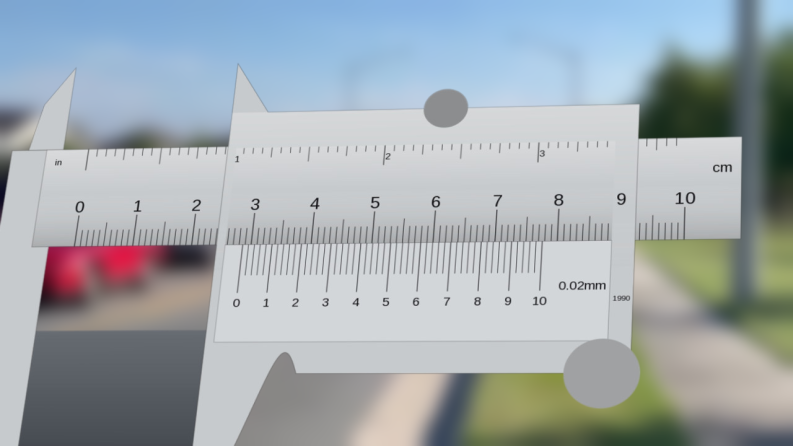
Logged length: 28.6 mm
